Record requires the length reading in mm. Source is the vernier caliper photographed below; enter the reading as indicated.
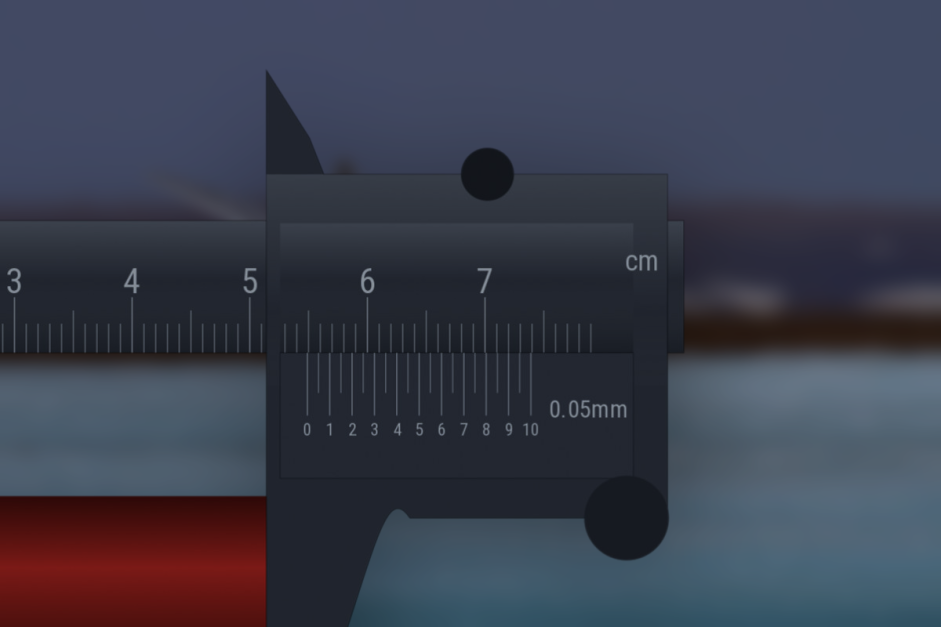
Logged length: 54.9 mm
